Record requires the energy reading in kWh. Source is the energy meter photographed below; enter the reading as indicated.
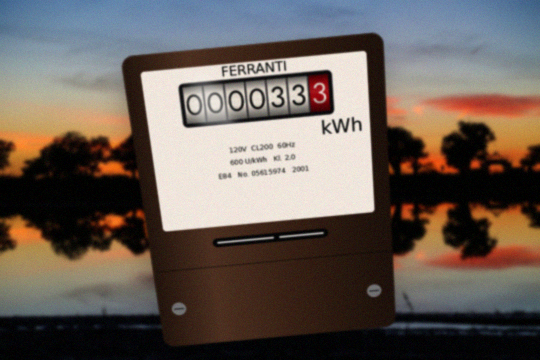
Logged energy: 33.3 kWh
